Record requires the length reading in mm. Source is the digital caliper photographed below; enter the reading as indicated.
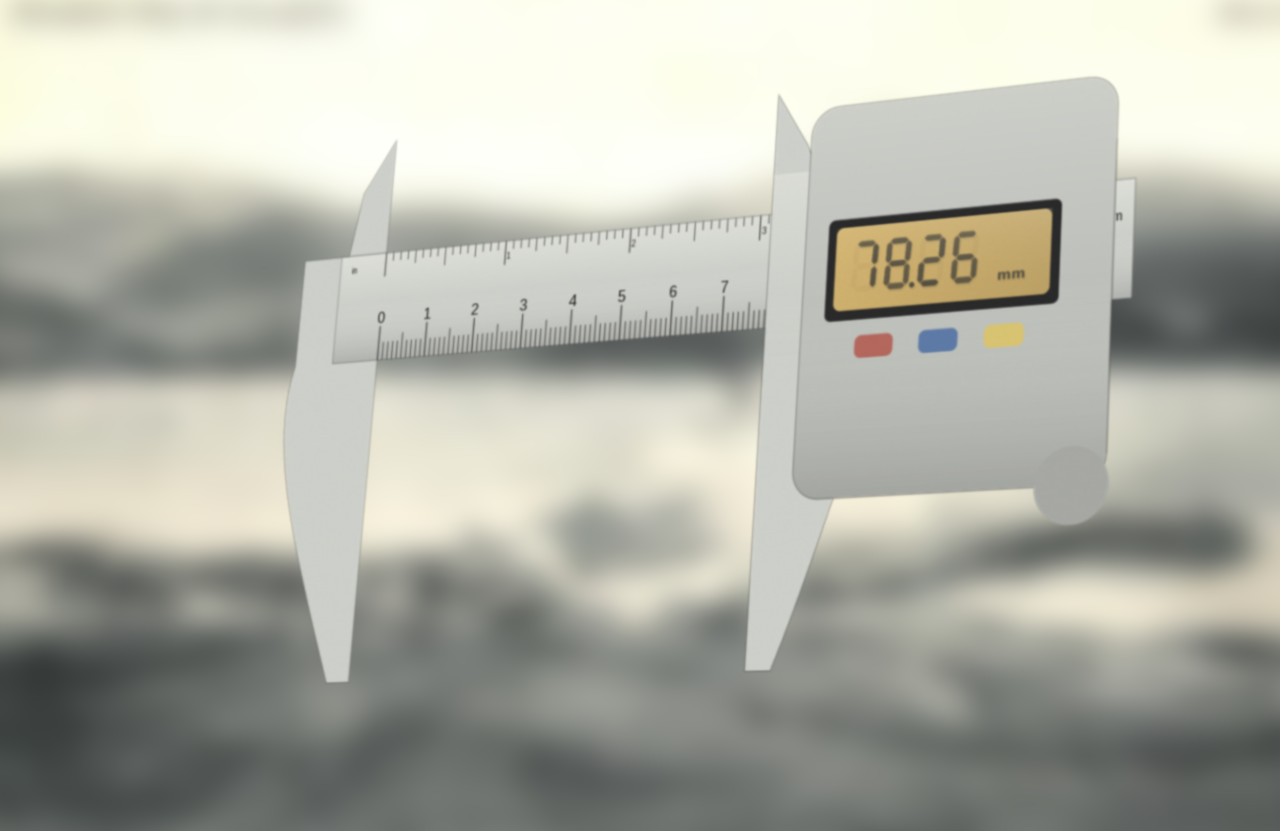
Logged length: 78.26 mm
